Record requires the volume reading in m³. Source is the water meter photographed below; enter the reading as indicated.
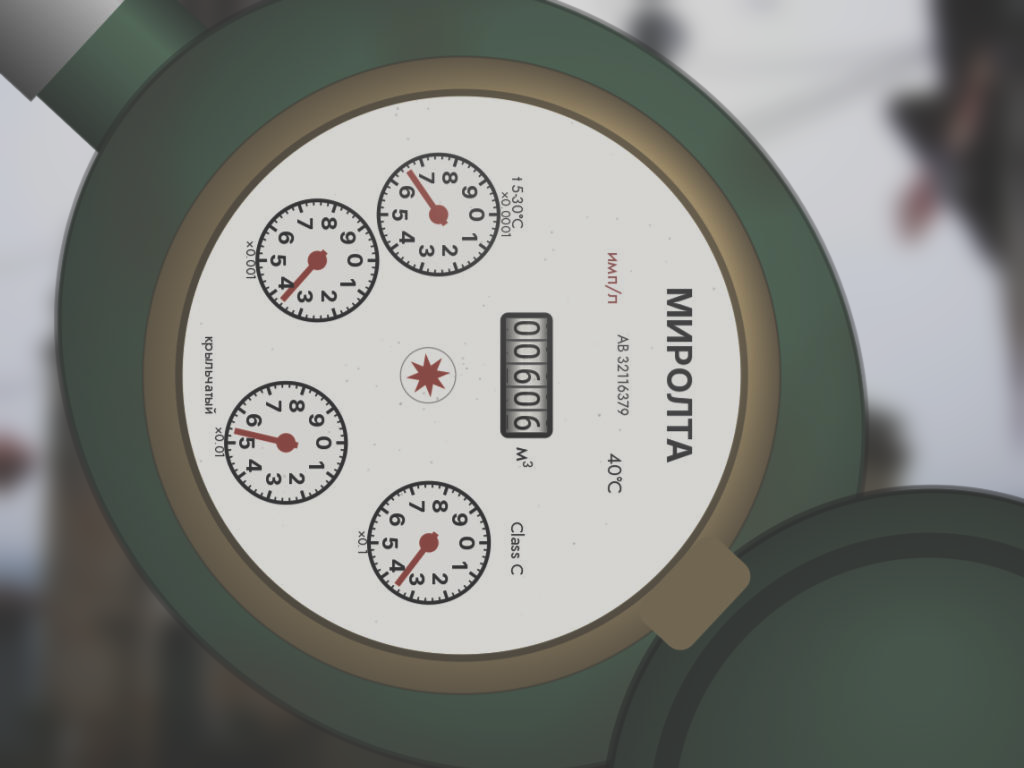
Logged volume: 606.3536 m³
